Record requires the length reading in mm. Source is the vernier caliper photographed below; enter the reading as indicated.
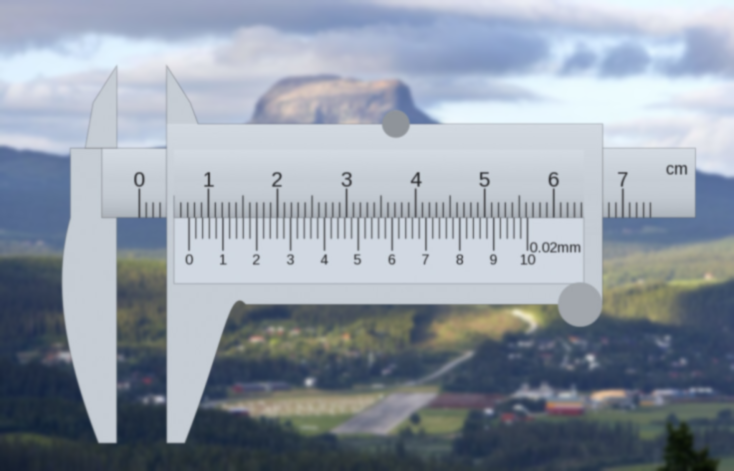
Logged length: 7.2 mm
